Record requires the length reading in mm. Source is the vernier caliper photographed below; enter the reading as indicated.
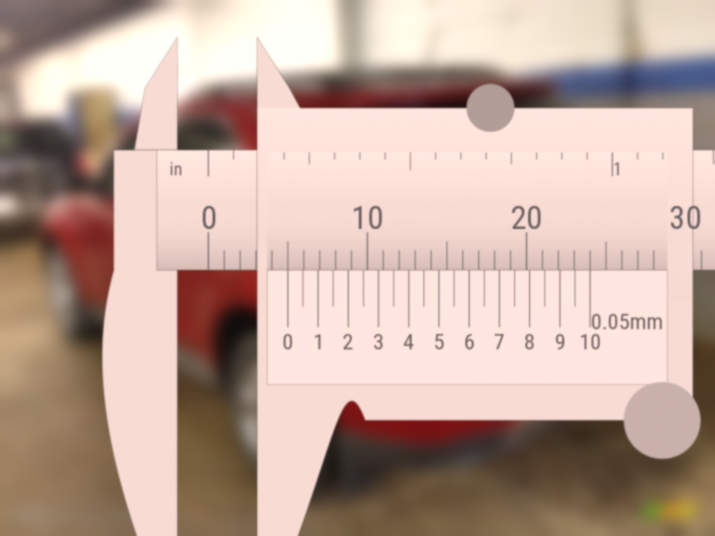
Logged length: 5.0 mm
